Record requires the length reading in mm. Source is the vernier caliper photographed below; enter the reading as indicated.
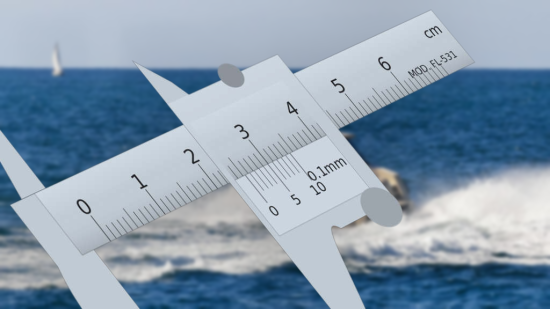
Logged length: 25.4 mm
